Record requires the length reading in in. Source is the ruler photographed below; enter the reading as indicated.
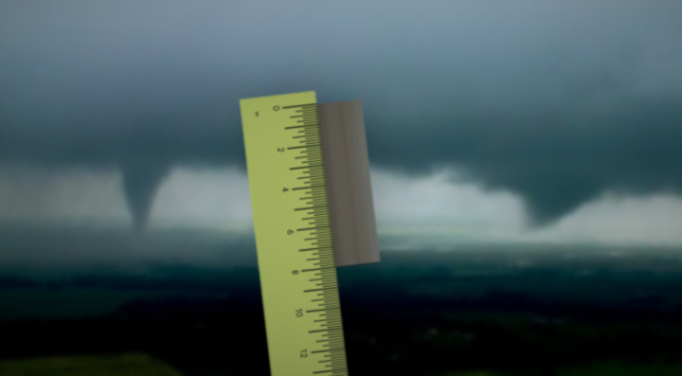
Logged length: 8 in
